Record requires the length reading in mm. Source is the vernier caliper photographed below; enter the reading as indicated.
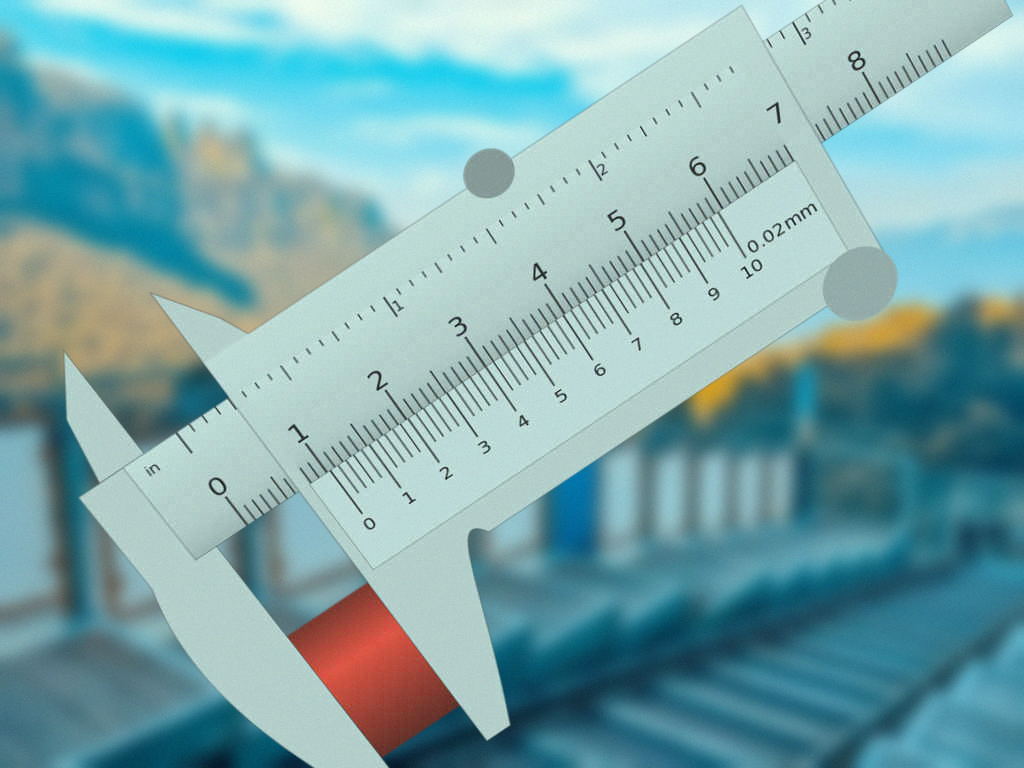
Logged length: 10.4 mm
